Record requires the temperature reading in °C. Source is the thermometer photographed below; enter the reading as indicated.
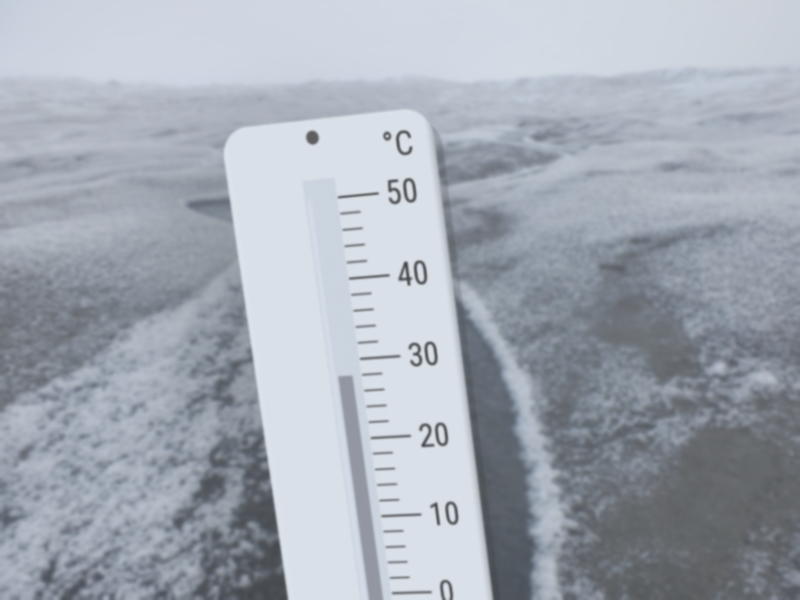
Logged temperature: 28 °C
